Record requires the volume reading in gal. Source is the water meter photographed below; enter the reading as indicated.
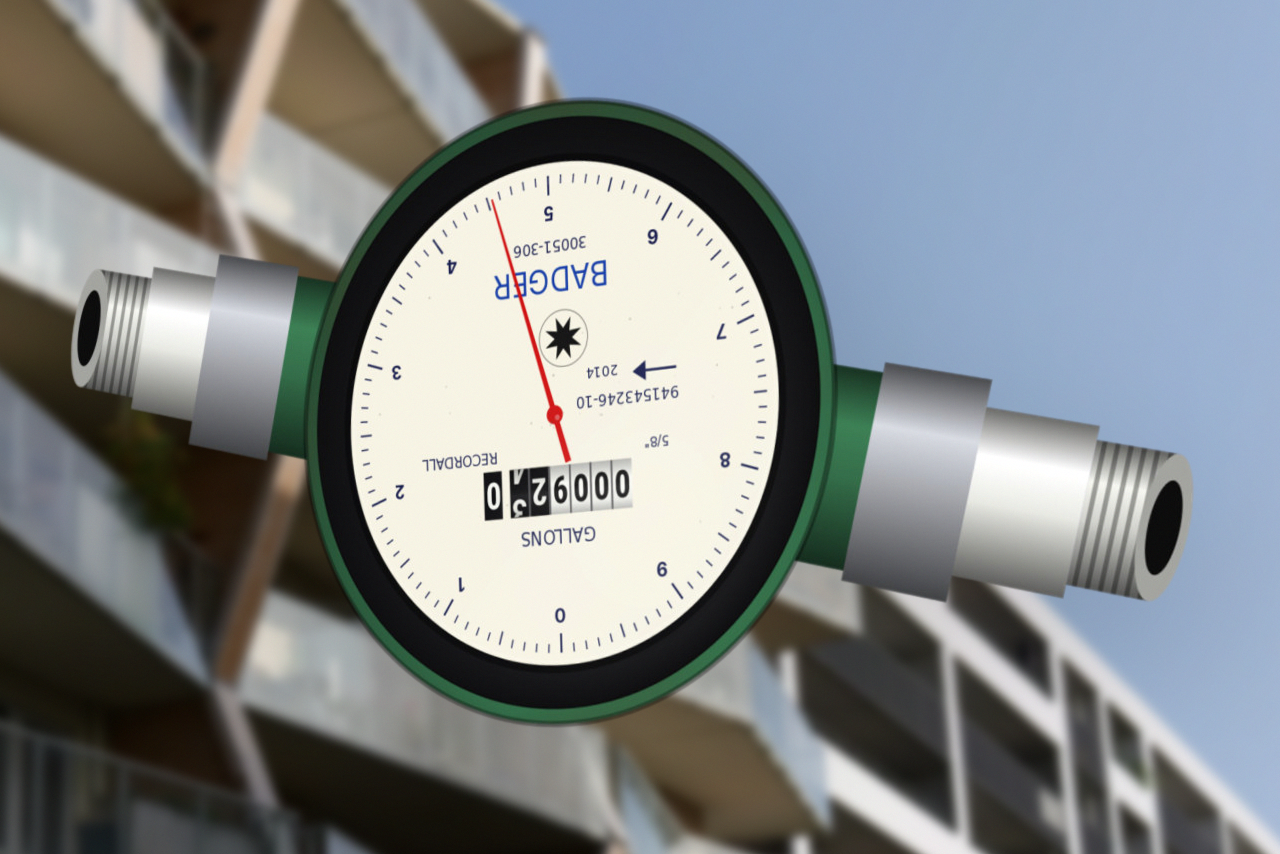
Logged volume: 9234.5 gal
